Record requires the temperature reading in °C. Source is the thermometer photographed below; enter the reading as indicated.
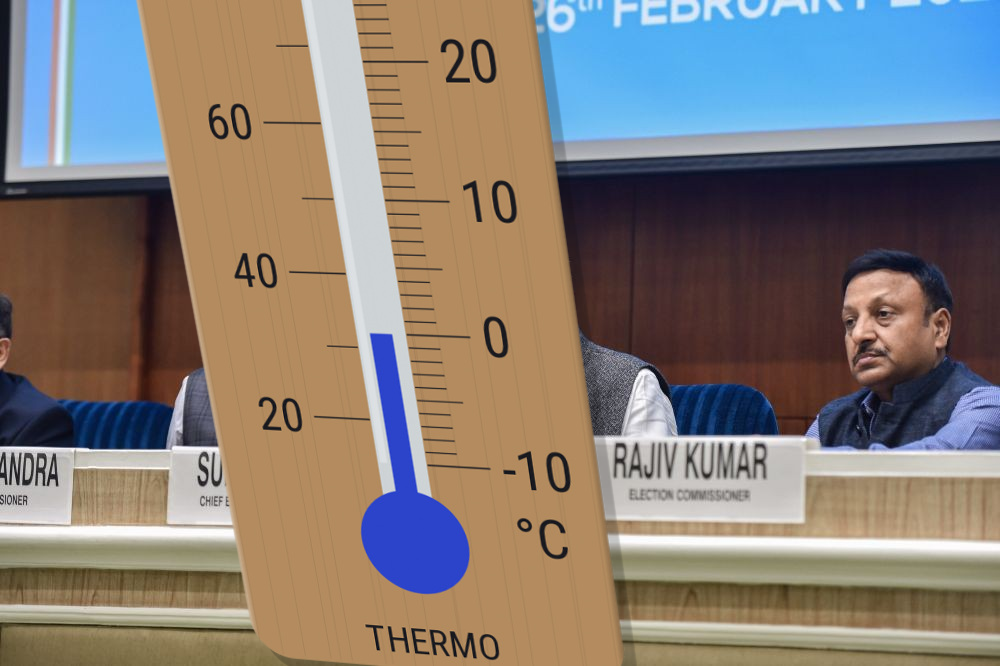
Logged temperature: 0 °C
